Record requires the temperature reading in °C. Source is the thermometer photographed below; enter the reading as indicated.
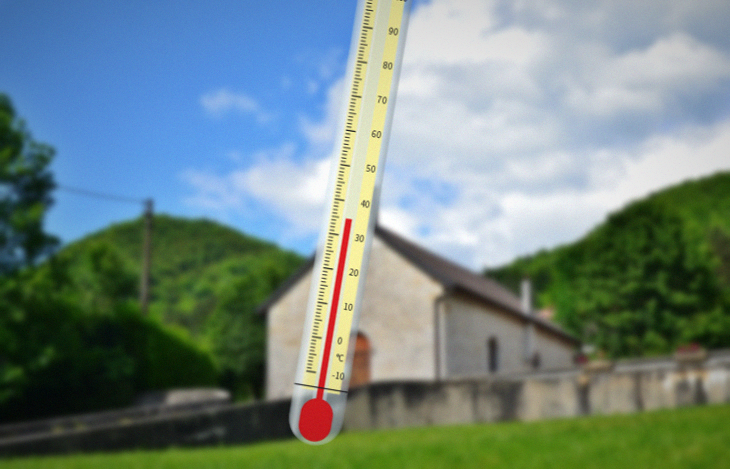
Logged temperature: 35 °C
